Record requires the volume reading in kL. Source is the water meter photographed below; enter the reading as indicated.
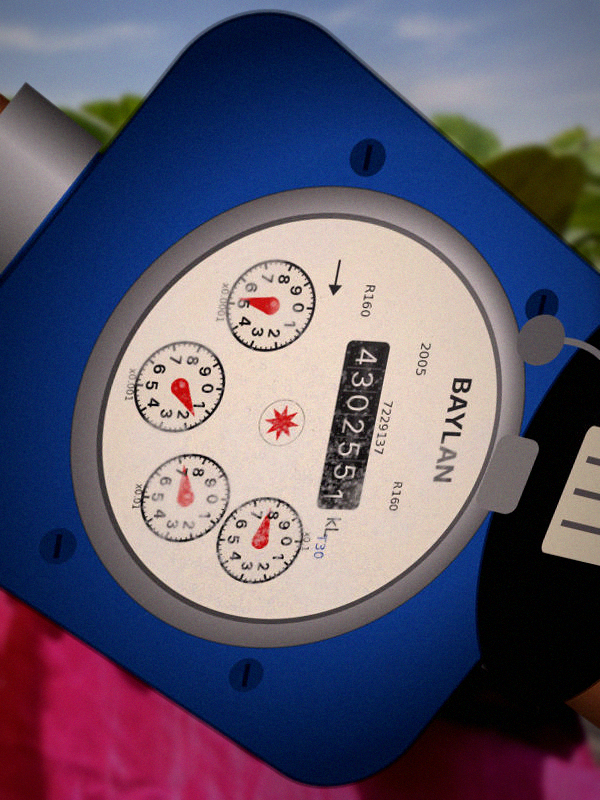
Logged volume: 4302550.7715 kL
